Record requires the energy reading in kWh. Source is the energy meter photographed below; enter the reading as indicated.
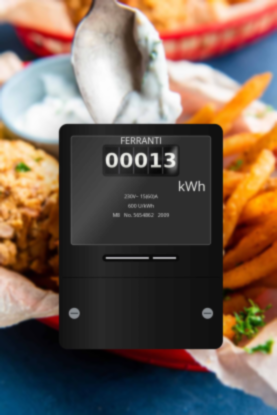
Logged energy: 13 kWh
